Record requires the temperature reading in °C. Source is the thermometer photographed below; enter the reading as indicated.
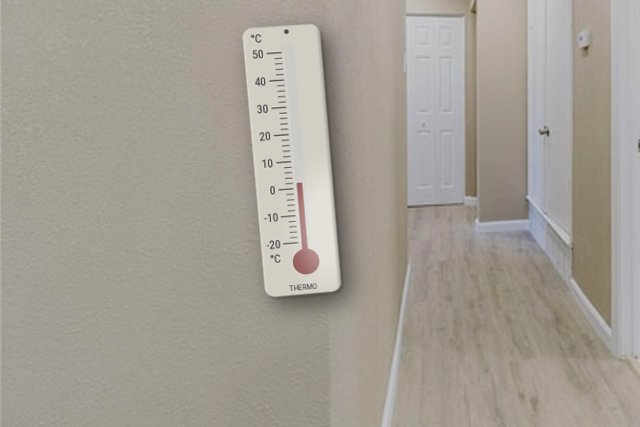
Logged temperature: 2 °C
